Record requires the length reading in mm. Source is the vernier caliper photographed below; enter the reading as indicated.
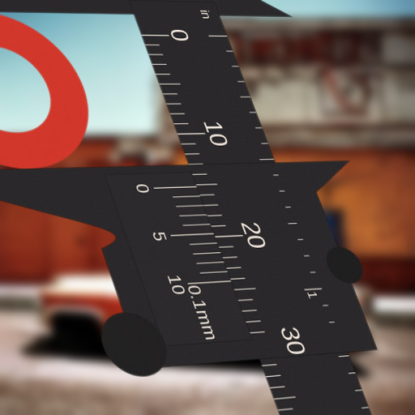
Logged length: 15.2 mm
